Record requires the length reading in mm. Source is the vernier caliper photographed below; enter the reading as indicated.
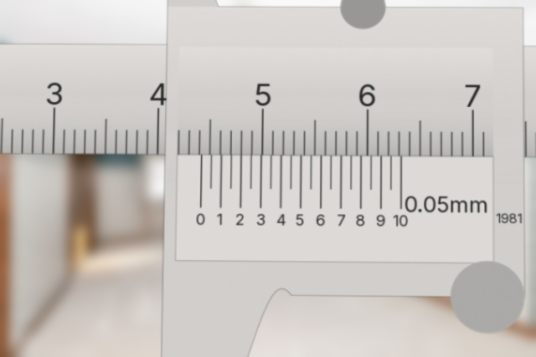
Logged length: 44.2 mm
